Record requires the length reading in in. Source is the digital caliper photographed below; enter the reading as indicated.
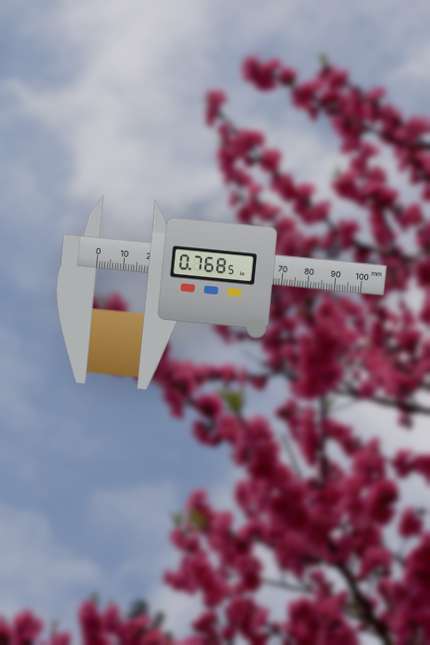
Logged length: 0.7685 in
